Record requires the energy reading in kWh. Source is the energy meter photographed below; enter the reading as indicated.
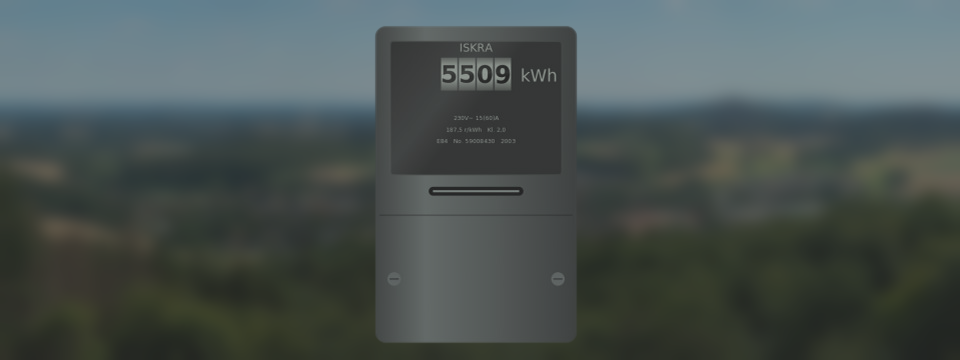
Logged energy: 5509 kWh
